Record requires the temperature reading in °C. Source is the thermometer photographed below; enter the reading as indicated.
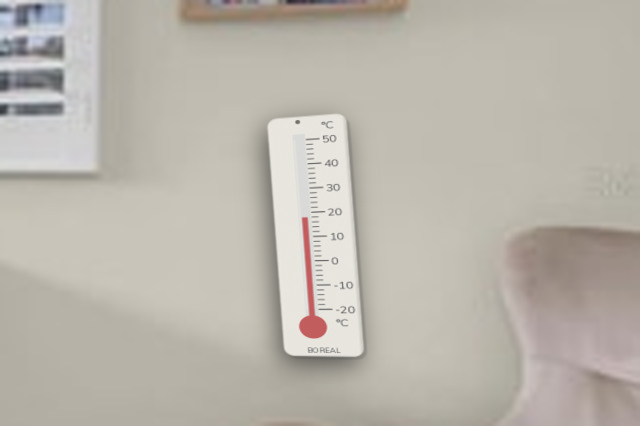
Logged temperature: 18 °C
